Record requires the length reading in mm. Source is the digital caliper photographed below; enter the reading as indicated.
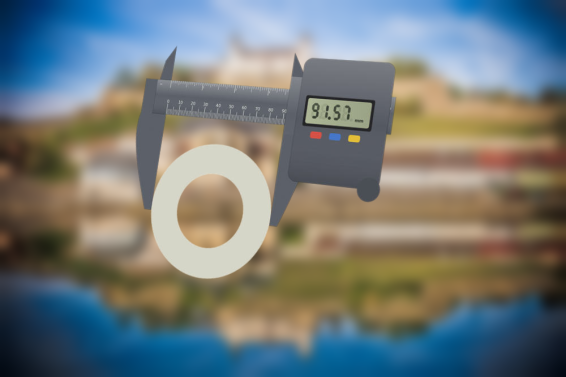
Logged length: 91.57 mm
